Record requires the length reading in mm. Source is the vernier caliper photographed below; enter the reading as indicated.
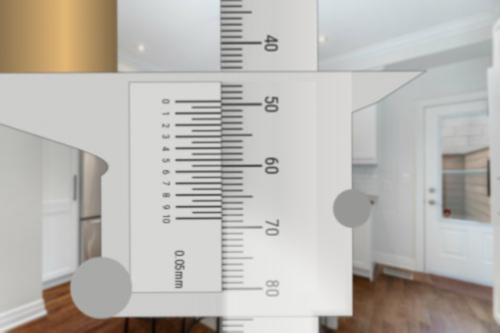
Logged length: 49.5 mm
